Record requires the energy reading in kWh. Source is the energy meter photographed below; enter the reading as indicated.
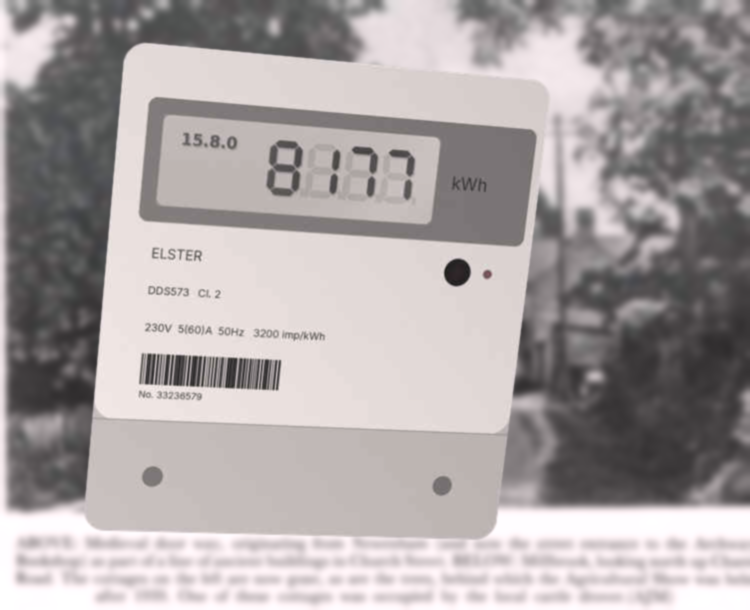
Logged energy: 8177 kWh
